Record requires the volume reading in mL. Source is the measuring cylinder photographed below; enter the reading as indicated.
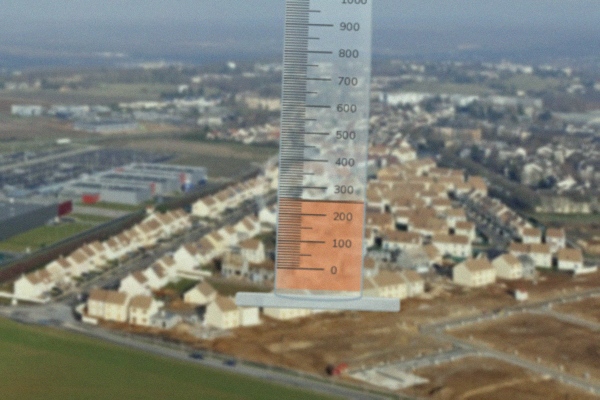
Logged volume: 250 mL
